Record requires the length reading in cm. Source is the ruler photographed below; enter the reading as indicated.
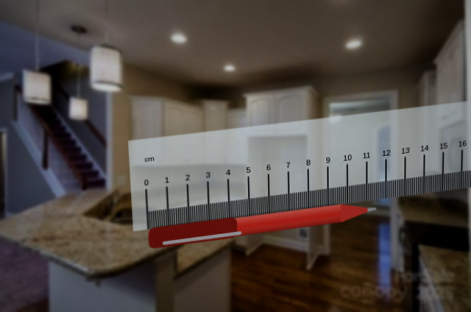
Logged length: 11.5 cm
